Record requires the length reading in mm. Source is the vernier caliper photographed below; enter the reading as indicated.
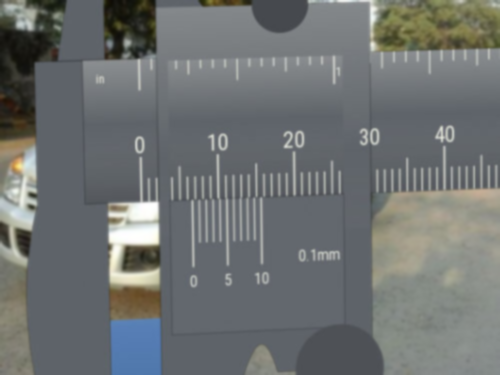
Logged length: 6.6 mm
